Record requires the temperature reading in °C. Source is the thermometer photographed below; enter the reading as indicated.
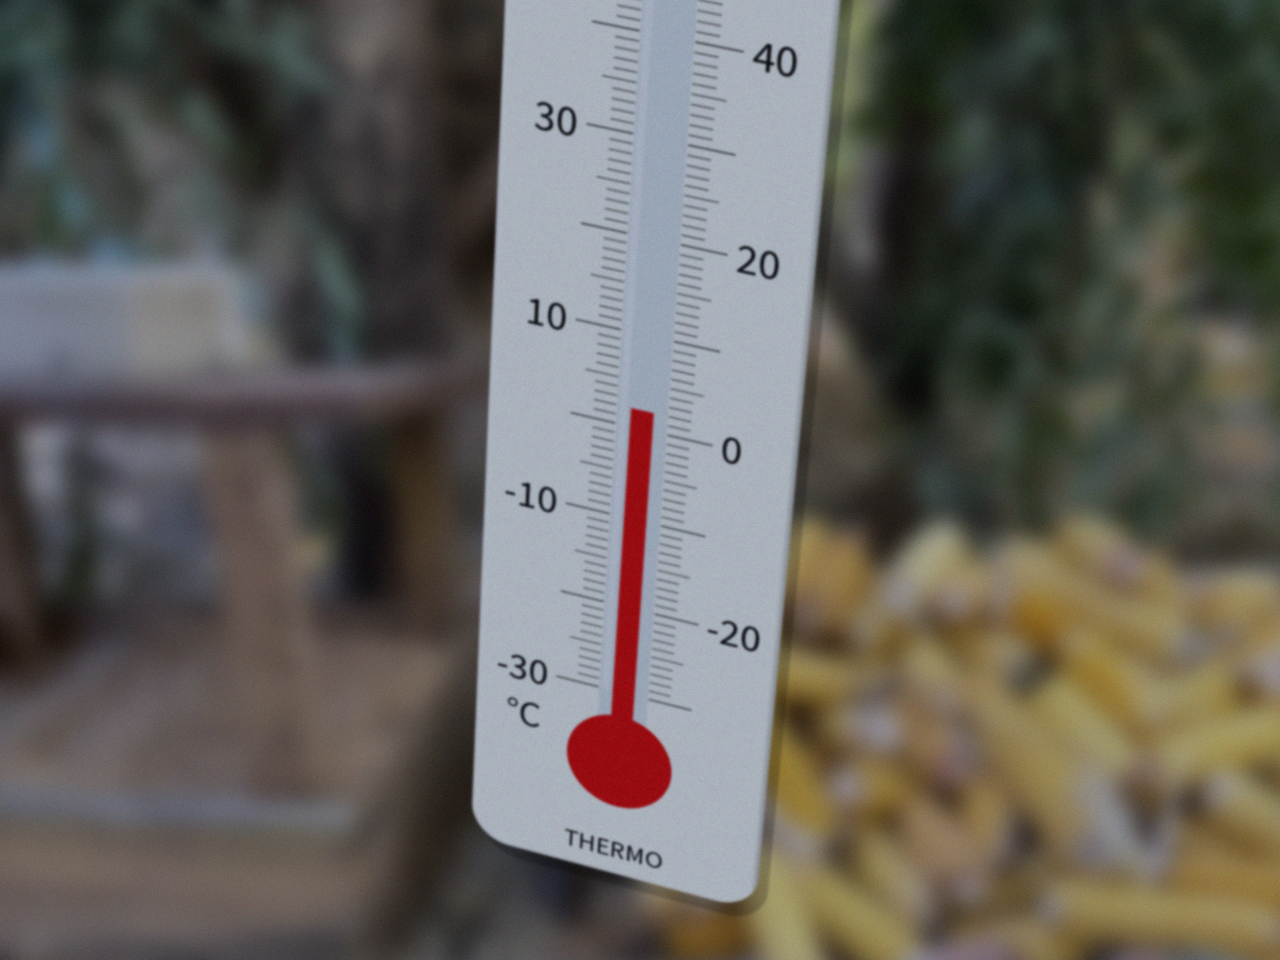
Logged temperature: 2 °C
